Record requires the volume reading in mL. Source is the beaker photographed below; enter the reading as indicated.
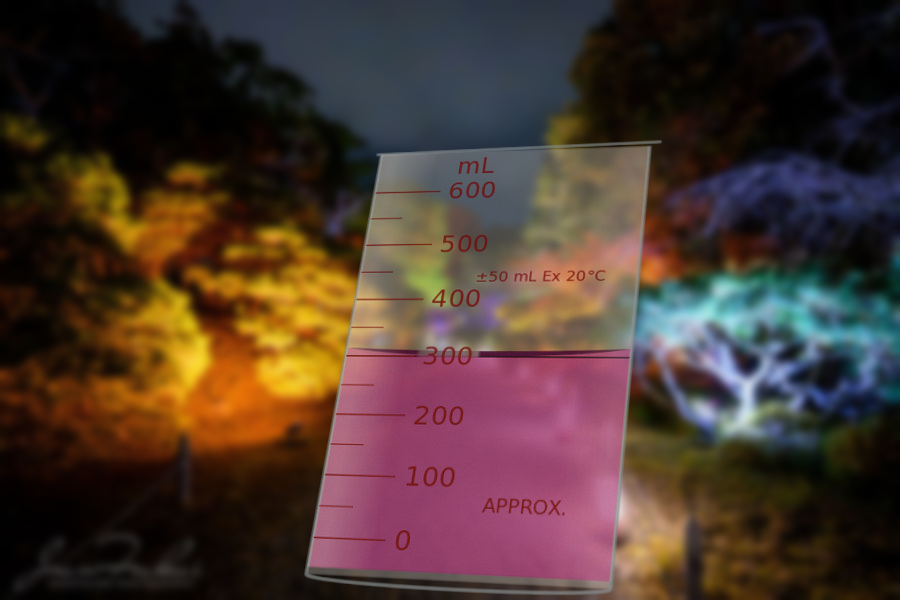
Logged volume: 300 mL
